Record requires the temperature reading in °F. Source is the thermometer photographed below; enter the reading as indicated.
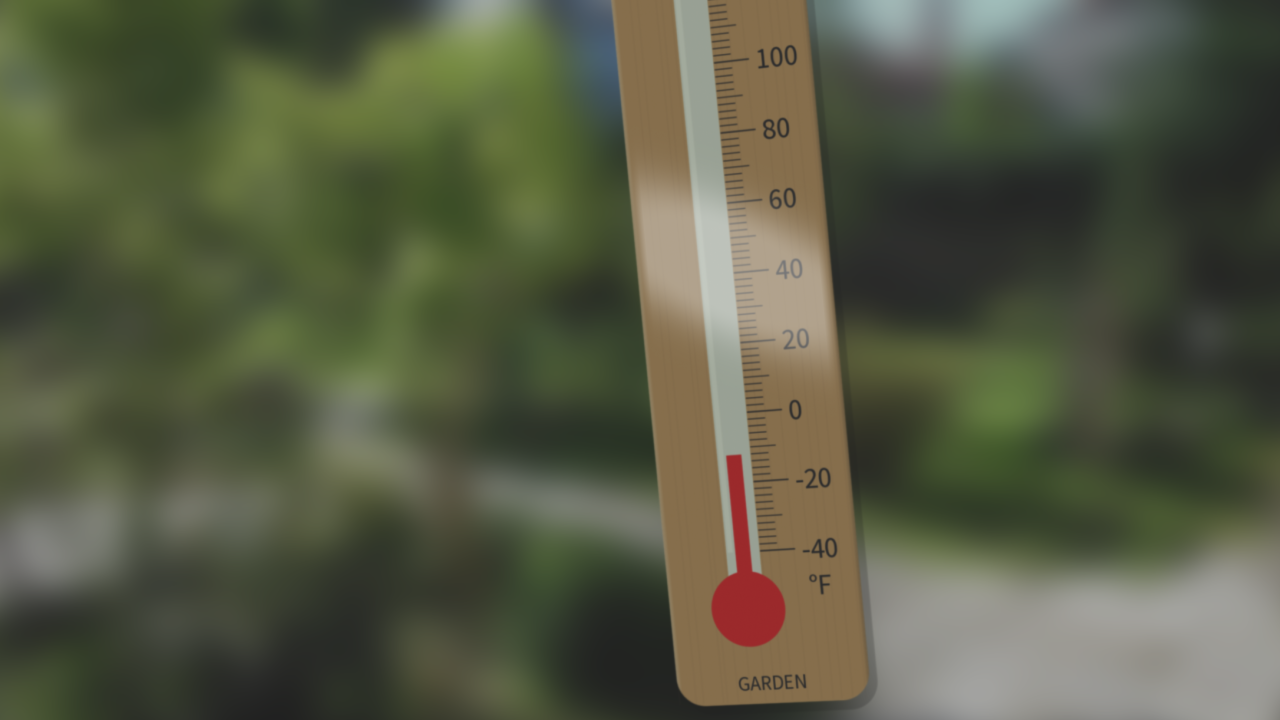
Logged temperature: -12 °F
